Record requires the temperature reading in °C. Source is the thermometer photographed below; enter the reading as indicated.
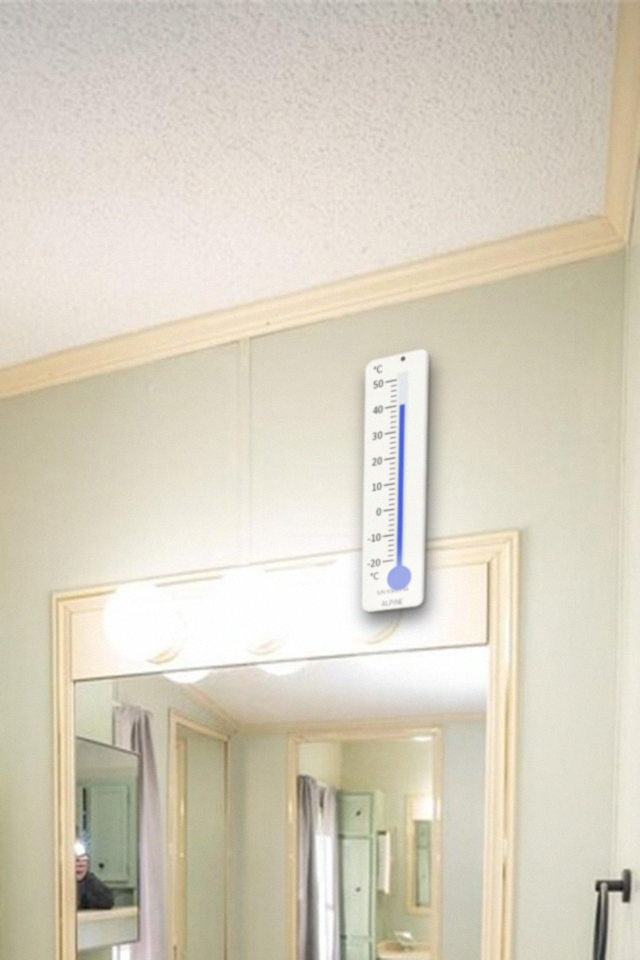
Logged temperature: 40 °C
